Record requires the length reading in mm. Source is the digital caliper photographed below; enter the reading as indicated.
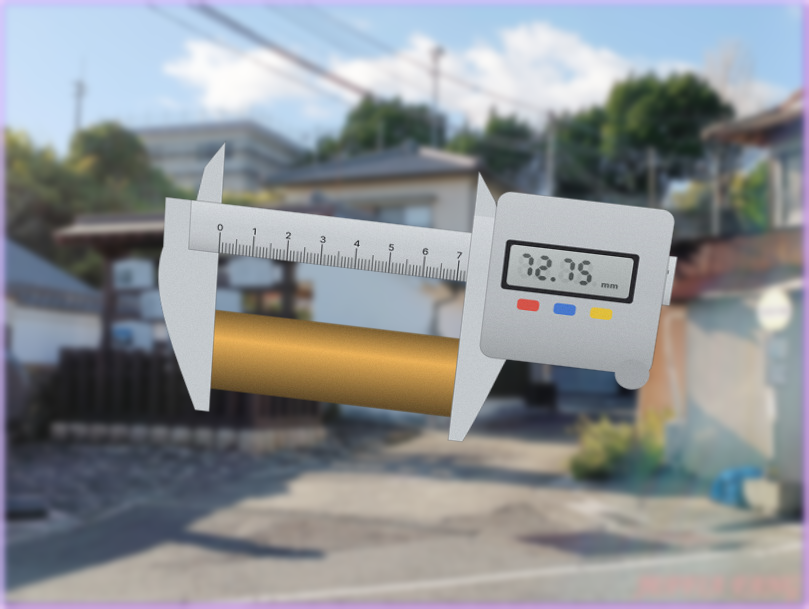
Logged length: 72.75 mm
